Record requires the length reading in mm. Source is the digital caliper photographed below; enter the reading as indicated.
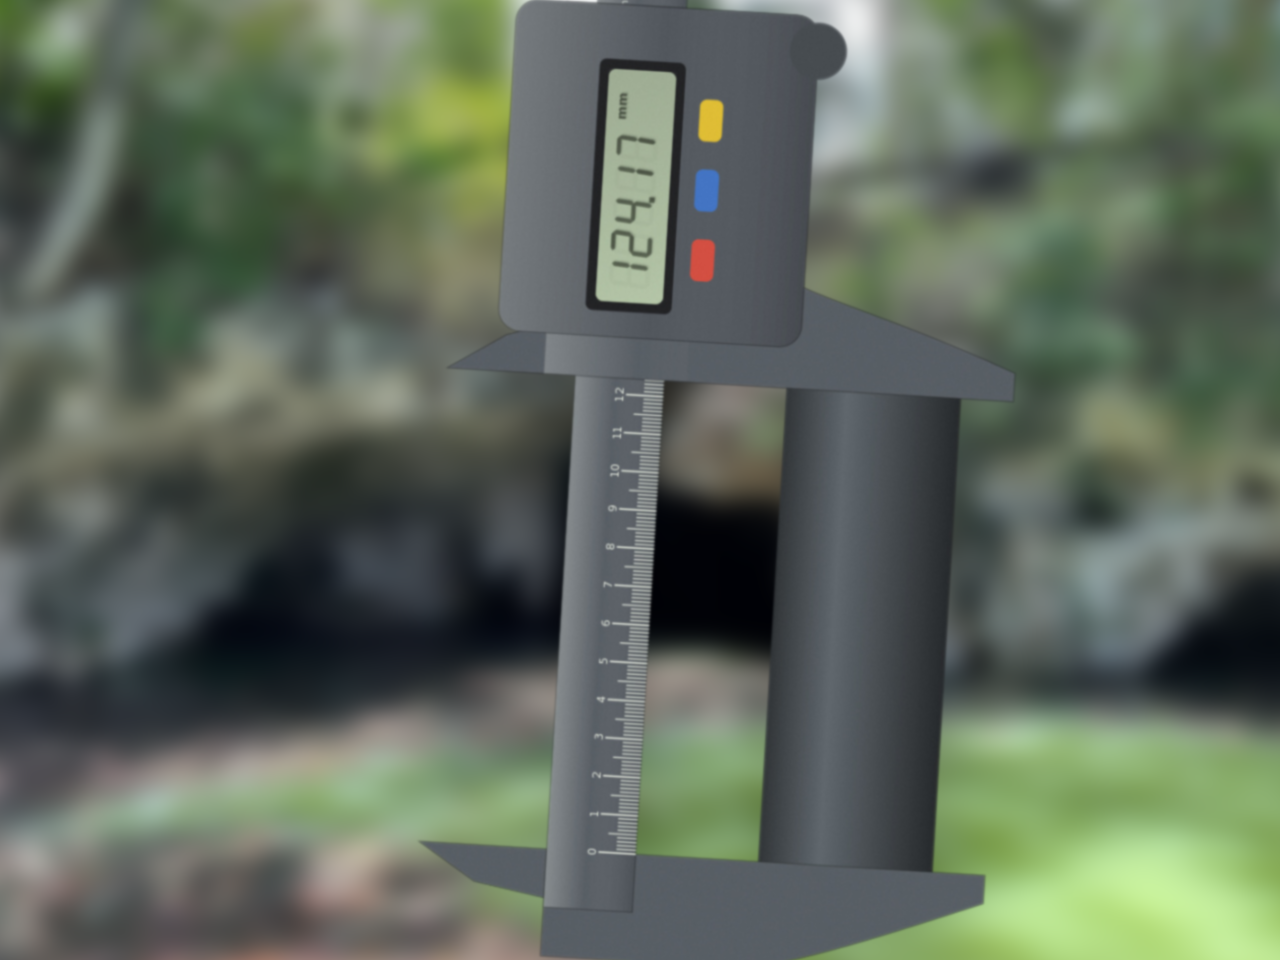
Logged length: 124.17 mm
